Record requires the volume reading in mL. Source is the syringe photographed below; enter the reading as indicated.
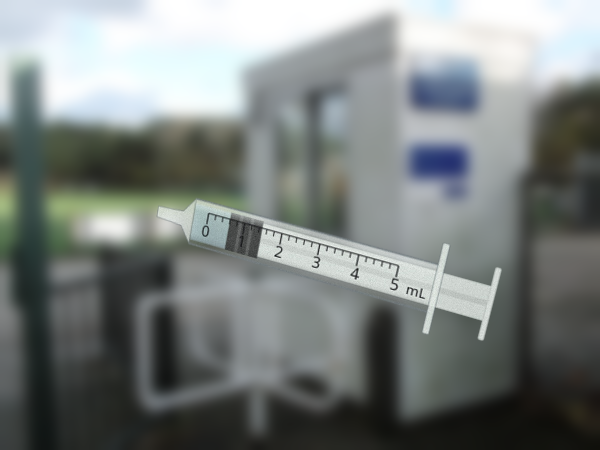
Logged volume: 0.6 mL
